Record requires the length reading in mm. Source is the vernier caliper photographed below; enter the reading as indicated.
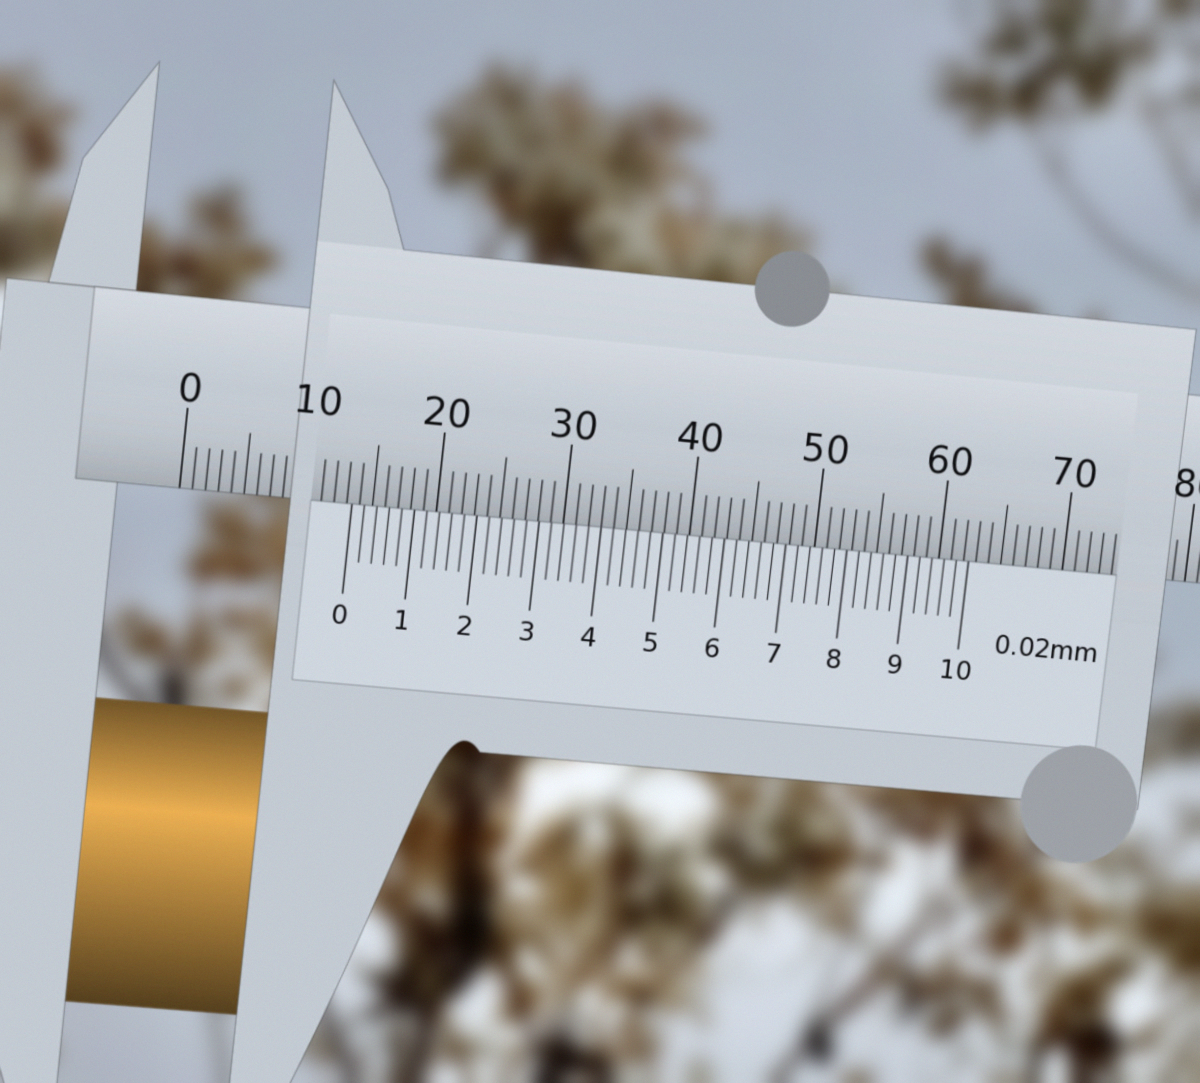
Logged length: 13.4 mm
